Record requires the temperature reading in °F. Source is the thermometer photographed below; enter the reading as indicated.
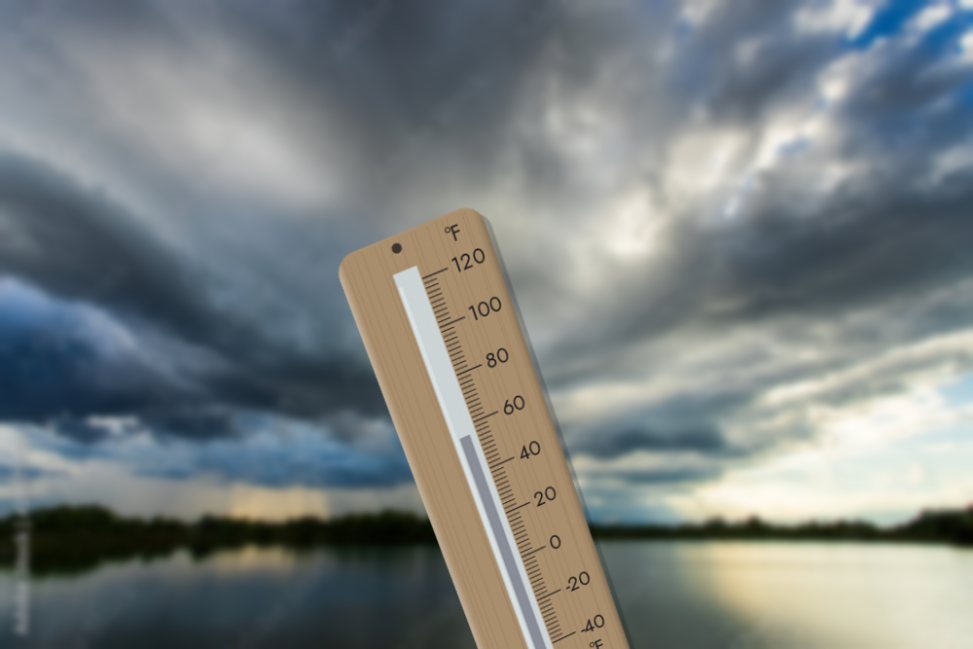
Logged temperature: 56 °F
